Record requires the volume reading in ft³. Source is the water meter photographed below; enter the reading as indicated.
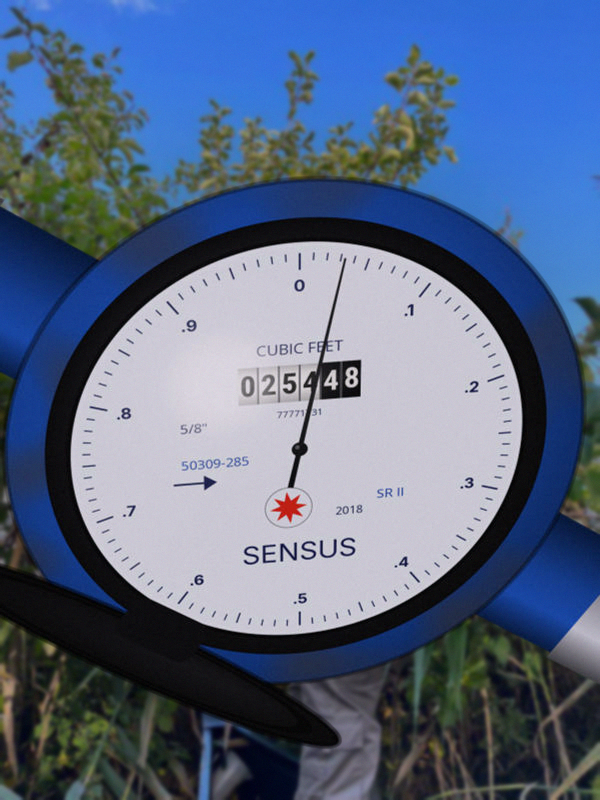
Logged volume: 25448.03 ft³
